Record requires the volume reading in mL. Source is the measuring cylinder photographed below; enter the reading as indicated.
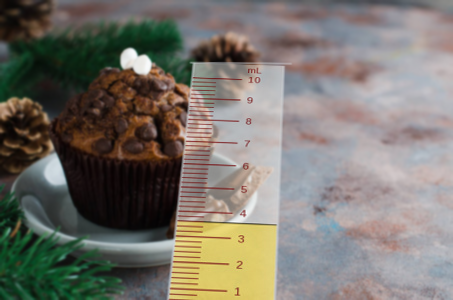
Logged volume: 3.6 mL
